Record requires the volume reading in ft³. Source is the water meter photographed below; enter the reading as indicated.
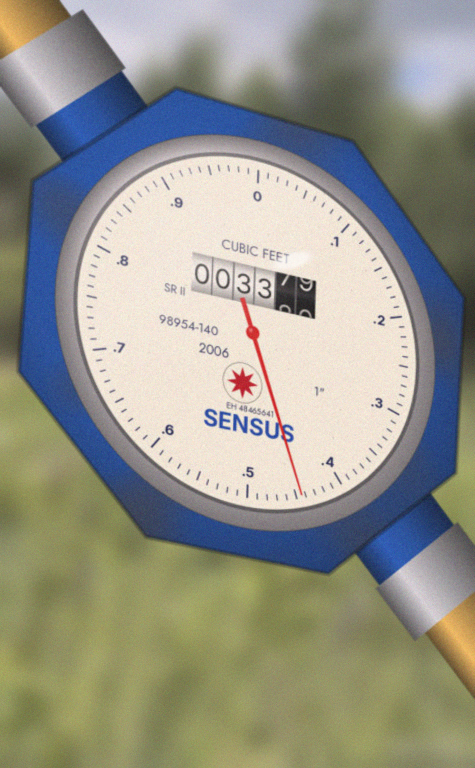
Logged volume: 3379.44 ft³
